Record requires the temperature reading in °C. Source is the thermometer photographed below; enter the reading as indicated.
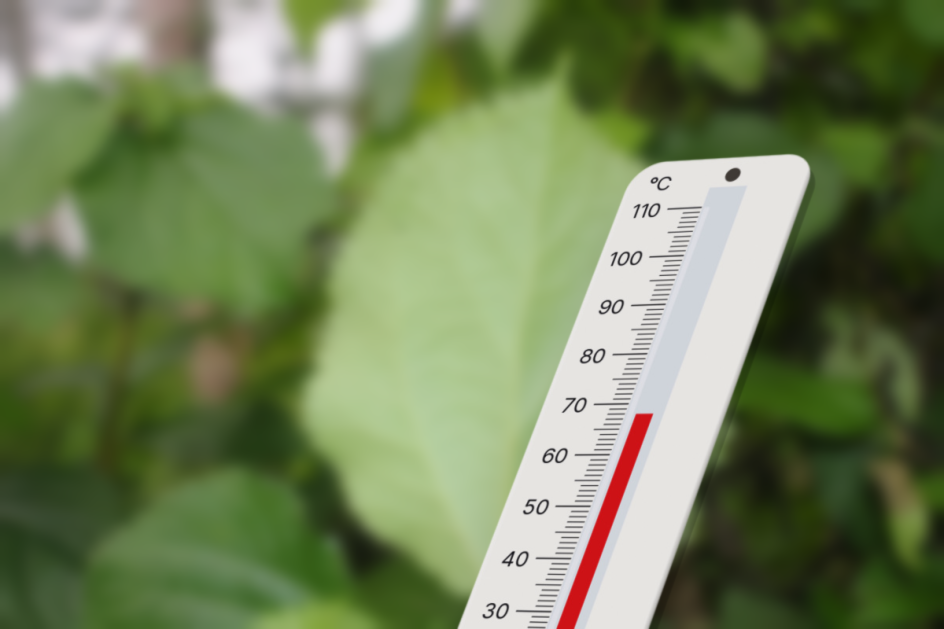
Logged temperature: 68 °C
